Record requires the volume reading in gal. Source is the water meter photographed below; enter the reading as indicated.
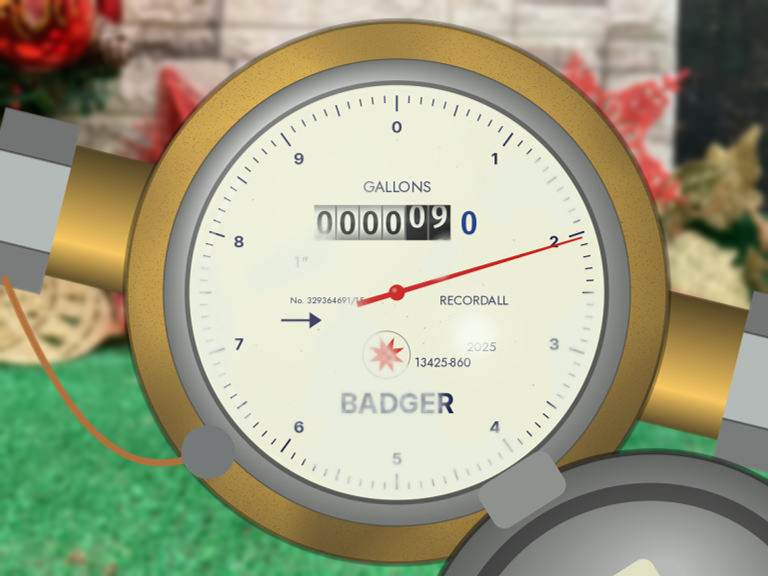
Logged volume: 92.0 gal
